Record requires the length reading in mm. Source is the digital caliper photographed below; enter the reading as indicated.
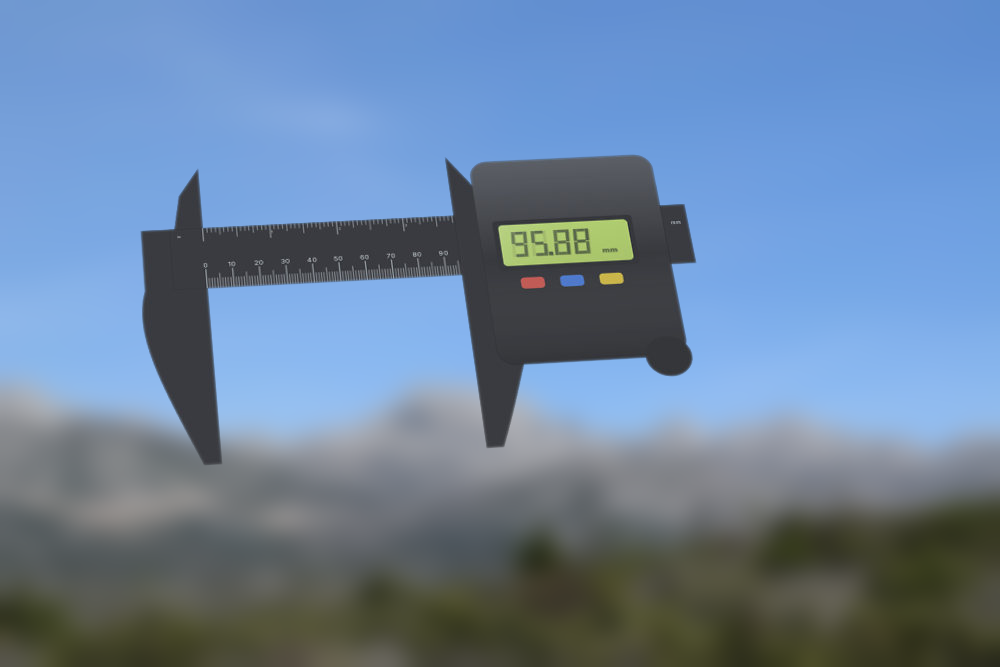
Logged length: 95.88 mm
